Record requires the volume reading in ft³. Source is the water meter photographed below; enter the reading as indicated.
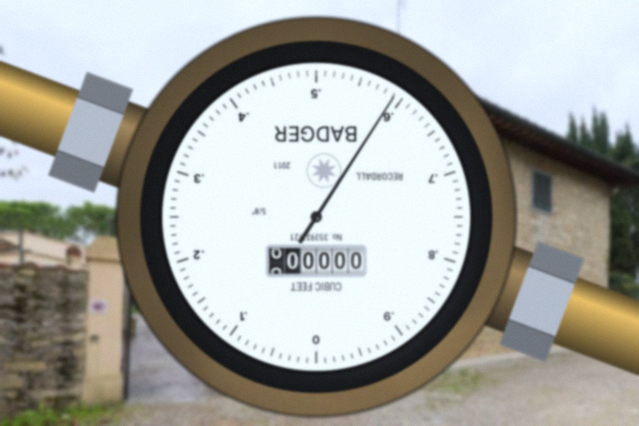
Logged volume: 8.59 ft³
